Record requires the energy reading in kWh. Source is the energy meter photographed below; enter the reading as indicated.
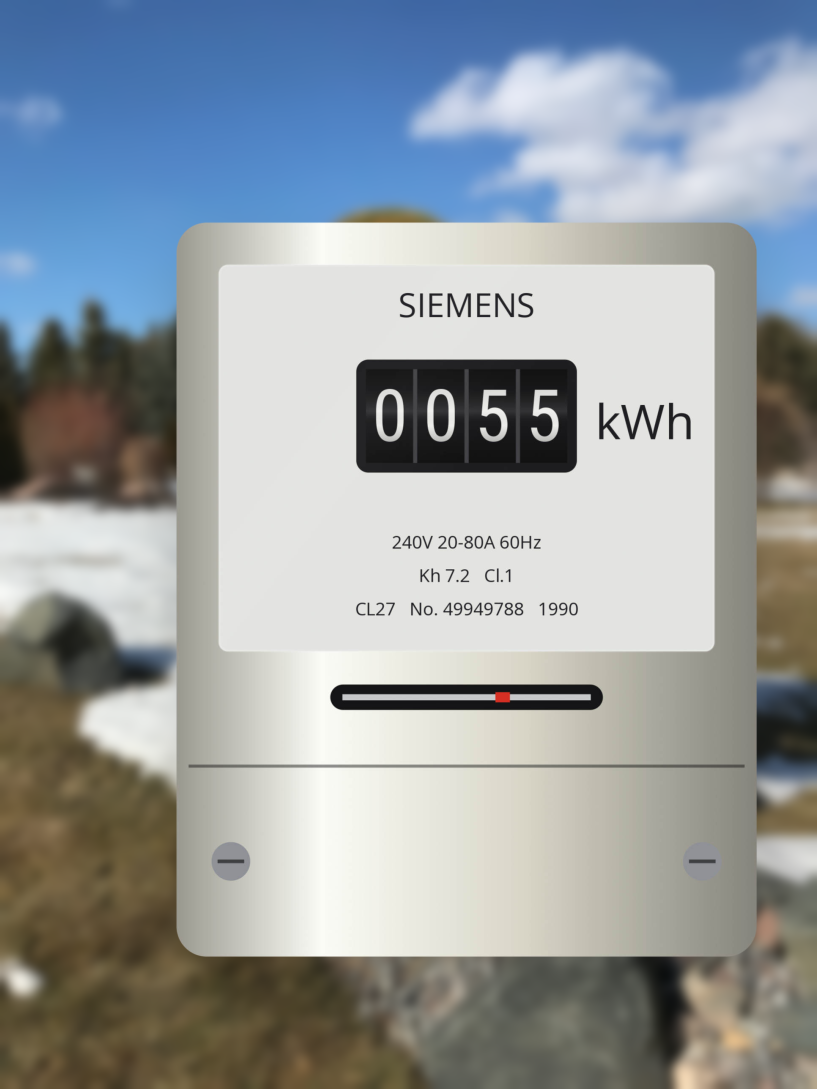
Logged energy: 55 kWh
